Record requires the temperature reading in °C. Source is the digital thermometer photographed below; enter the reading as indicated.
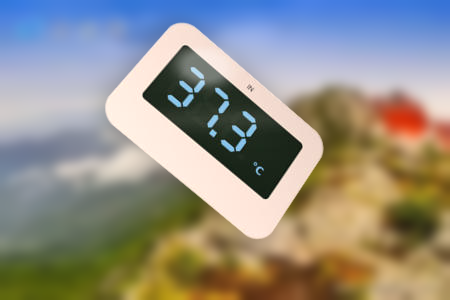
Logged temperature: 37.3 °C
